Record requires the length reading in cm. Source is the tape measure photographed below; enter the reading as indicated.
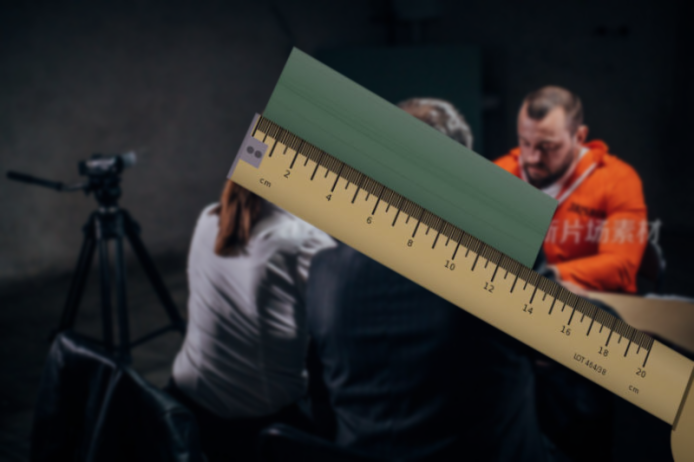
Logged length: 13.5 cm
